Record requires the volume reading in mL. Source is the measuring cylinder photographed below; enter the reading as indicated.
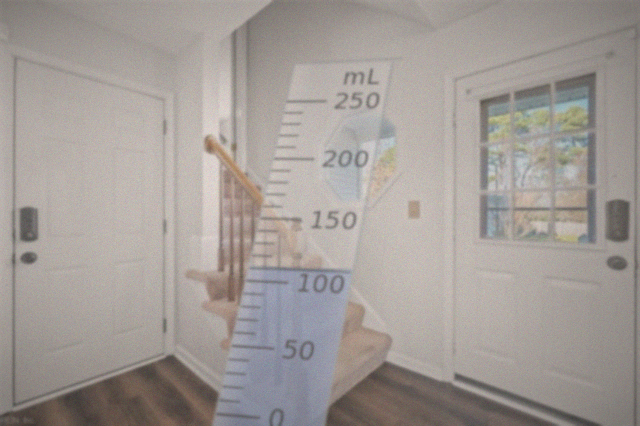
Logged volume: 110 mL
